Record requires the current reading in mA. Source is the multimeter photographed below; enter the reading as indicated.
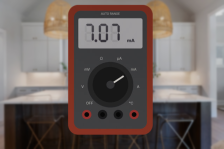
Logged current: 7.07 mA
